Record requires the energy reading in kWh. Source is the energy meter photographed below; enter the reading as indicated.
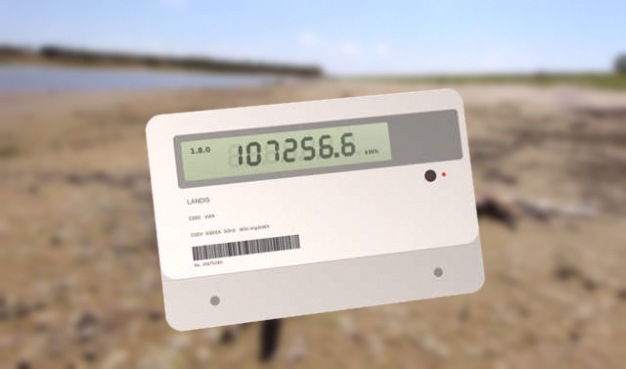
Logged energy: 107256.6 kWh
